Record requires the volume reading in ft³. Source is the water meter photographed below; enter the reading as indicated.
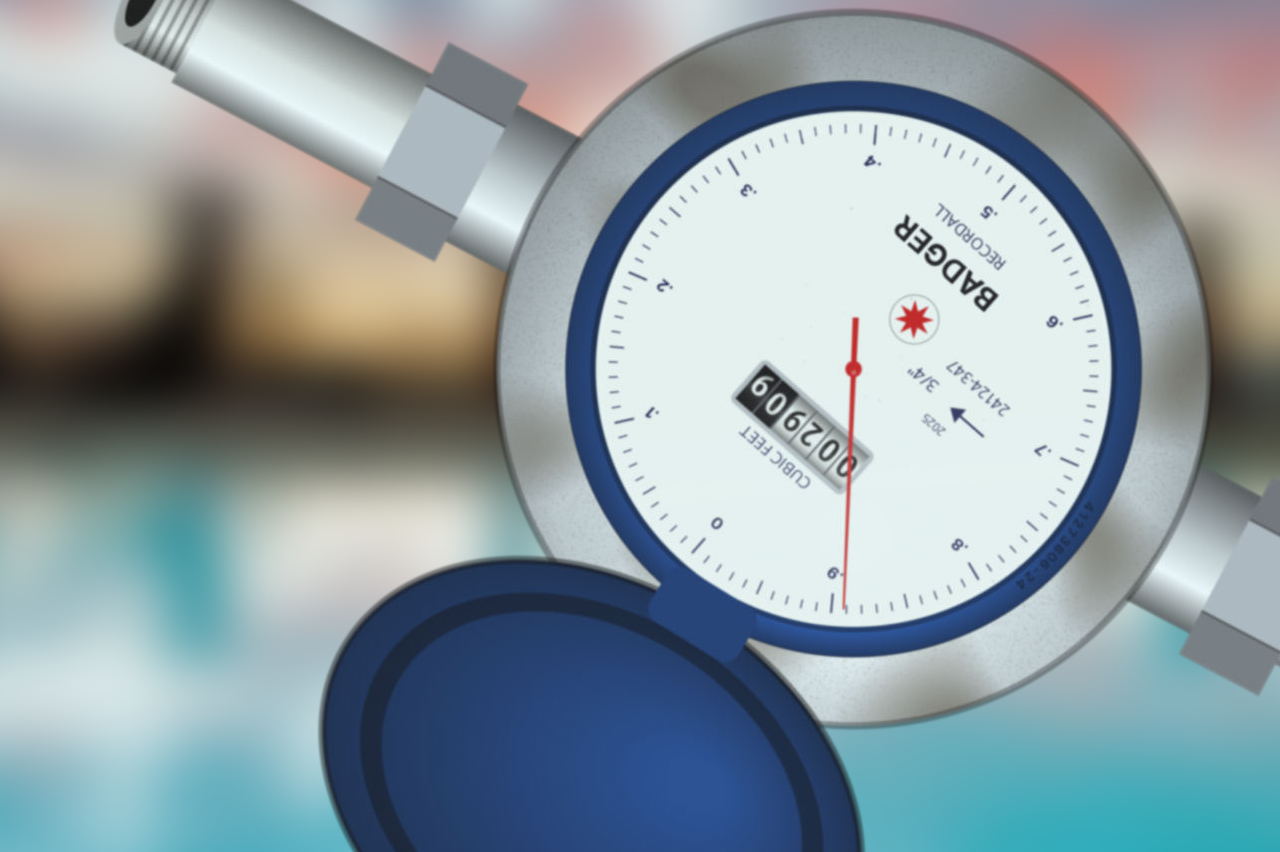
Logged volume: 2908.89 ft³
